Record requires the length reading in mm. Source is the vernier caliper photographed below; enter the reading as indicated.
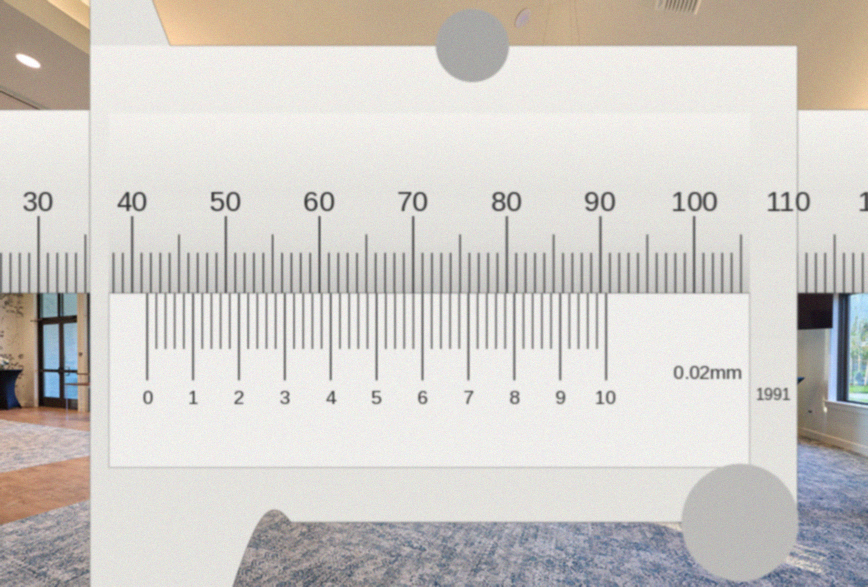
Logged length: 41.6 mm
